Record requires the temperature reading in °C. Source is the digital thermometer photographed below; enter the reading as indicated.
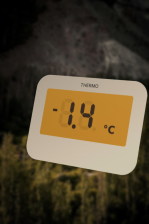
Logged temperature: -1.4 °C
